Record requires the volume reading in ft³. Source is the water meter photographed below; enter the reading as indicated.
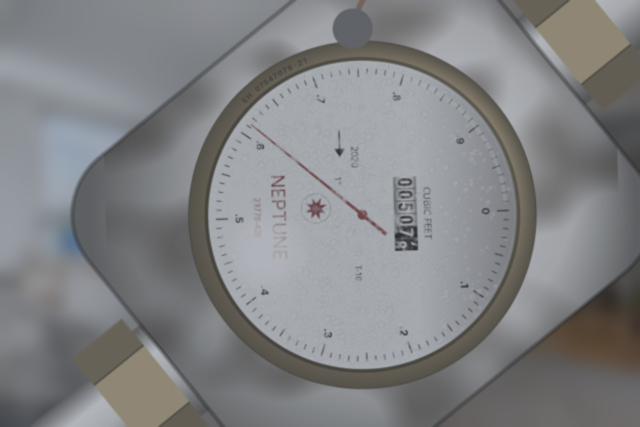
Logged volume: 5077.61 ft³
